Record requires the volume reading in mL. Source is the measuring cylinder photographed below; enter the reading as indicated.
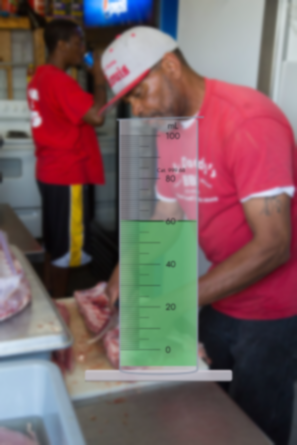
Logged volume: 60 mL
